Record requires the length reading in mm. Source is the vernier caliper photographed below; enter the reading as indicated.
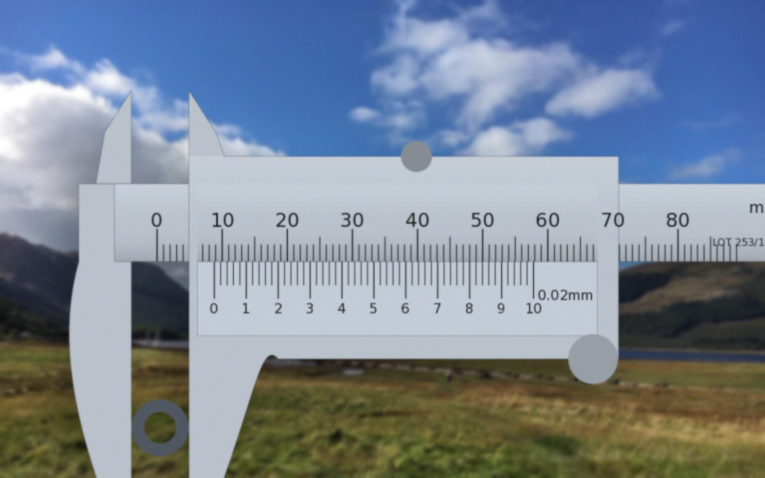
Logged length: 8.8 mm
